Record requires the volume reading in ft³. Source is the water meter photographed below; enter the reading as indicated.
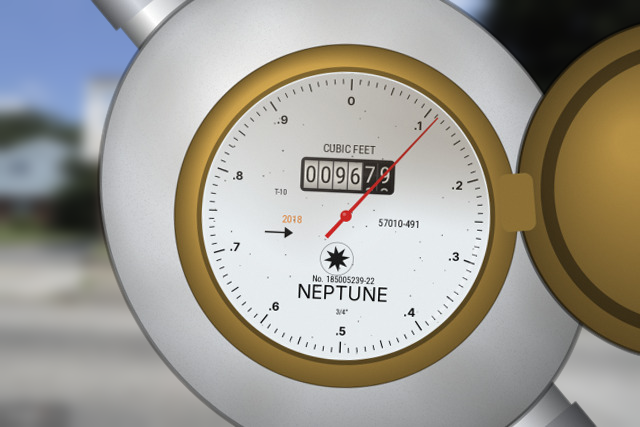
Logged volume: 9679.11 ft³
